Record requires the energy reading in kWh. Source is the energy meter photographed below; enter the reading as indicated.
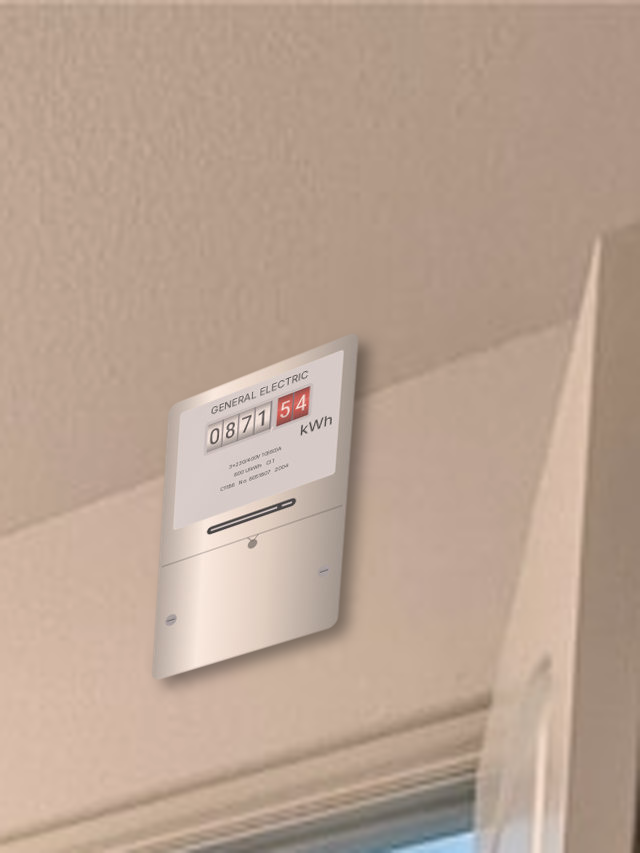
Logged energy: 871.54 kWh
